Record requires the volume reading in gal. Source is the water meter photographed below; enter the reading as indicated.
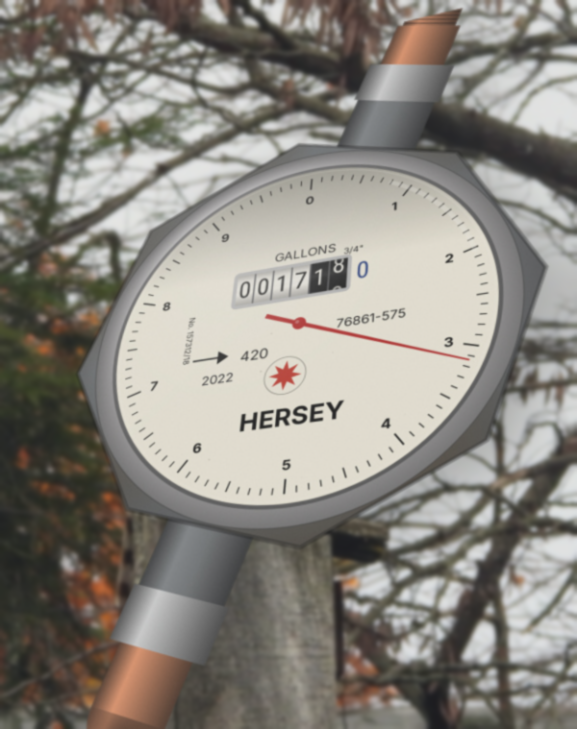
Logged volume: 17183.1 gal
